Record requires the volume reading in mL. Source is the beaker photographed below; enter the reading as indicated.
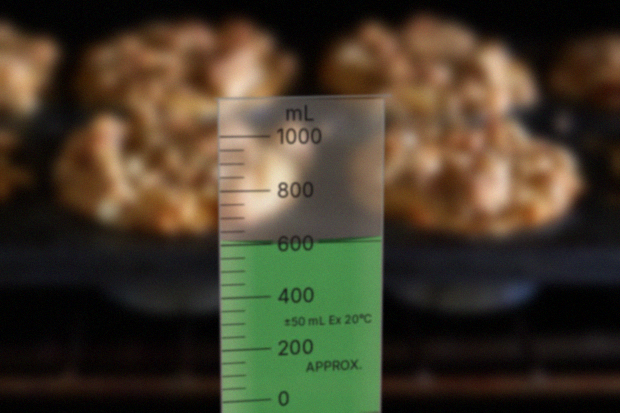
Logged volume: 600 mL
